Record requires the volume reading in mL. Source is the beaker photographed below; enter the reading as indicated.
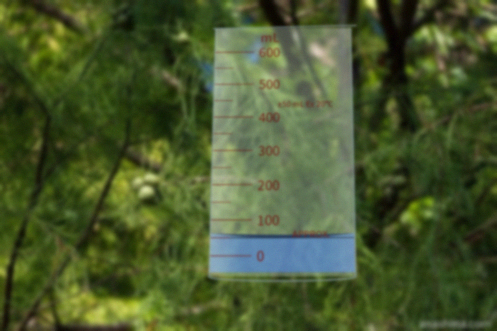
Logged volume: 50 mL
